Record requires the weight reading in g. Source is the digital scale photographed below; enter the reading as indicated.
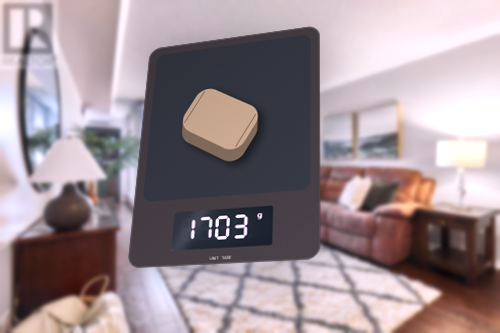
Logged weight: 1703 g
